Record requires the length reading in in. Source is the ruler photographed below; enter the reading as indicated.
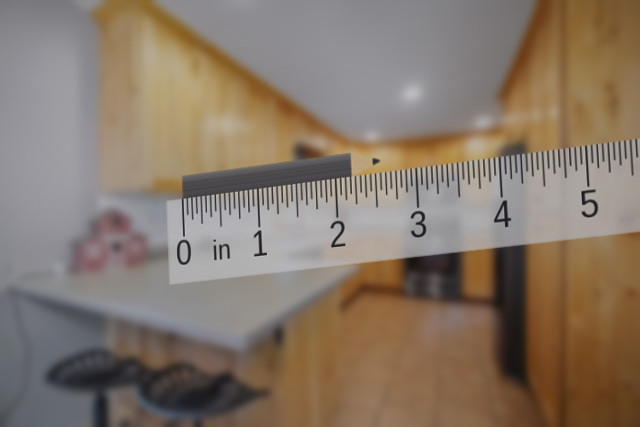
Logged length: 2.5625 in
